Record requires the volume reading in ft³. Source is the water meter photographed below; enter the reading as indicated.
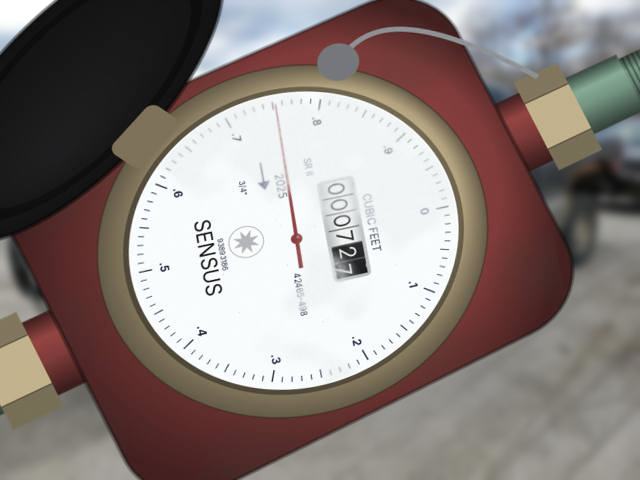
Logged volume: 726.75 ft³
